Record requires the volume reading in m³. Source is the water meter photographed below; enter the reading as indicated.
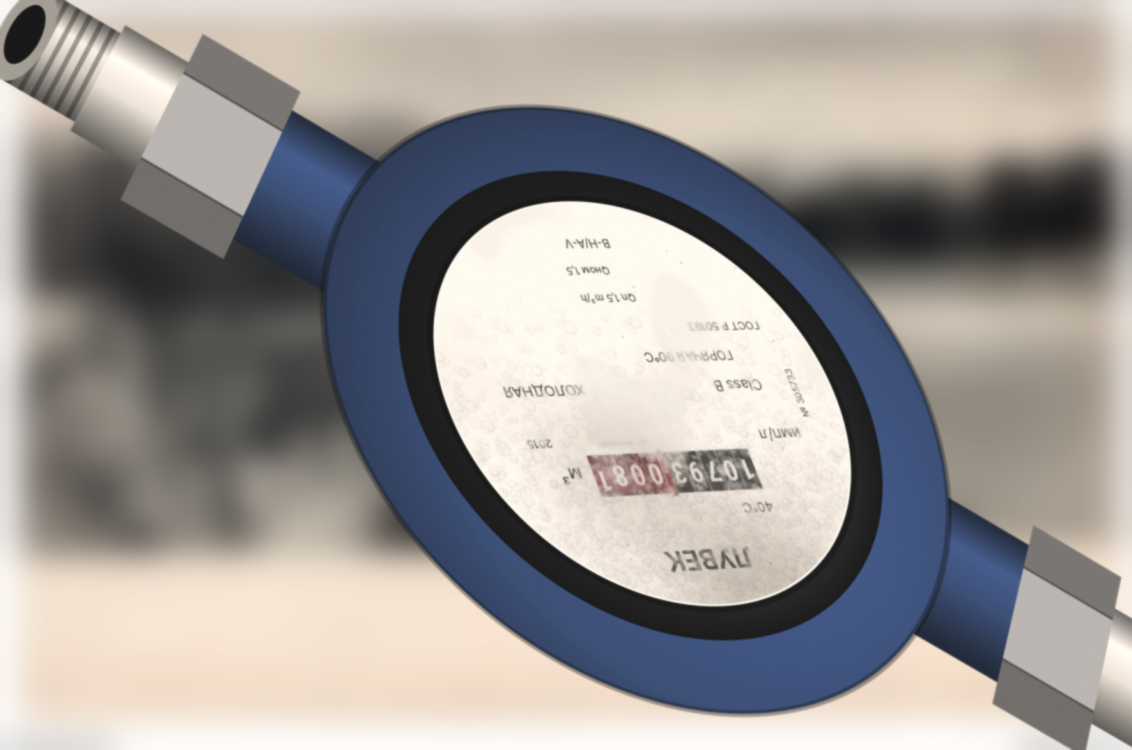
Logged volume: 10793.0081 m³
